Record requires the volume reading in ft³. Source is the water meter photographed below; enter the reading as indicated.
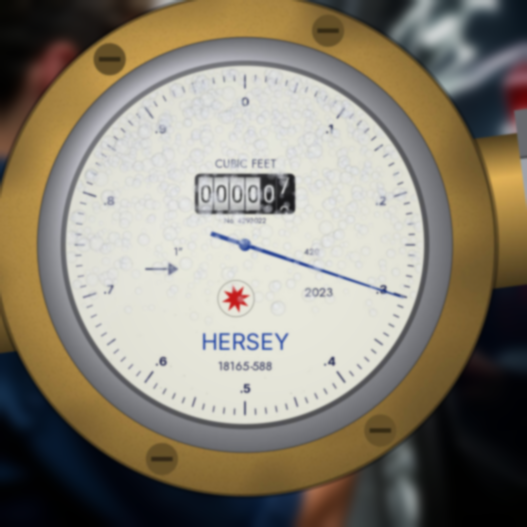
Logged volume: 7.30 ft³
